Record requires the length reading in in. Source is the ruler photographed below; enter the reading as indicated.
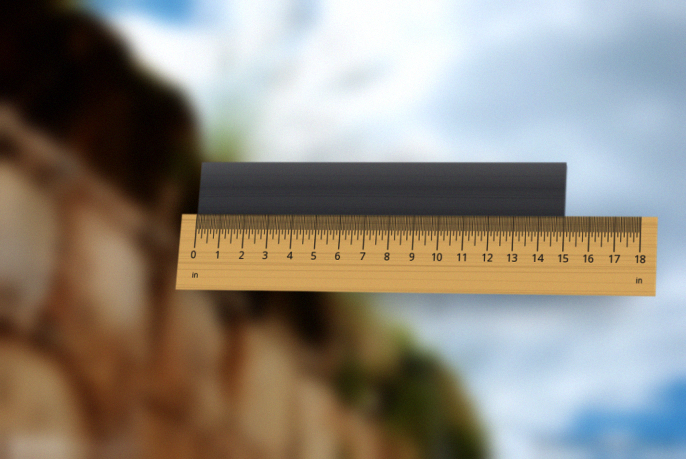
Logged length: 15 in
